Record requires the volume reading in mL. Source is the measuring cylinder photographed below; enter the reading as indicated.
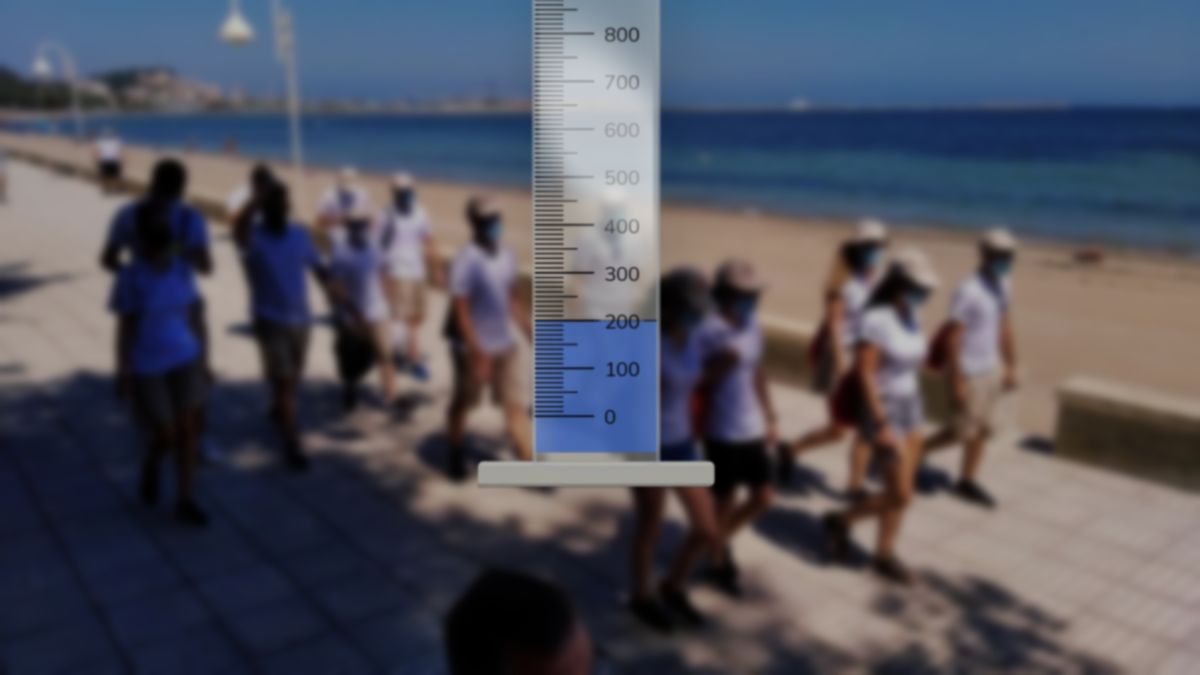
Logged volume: 200 mL
